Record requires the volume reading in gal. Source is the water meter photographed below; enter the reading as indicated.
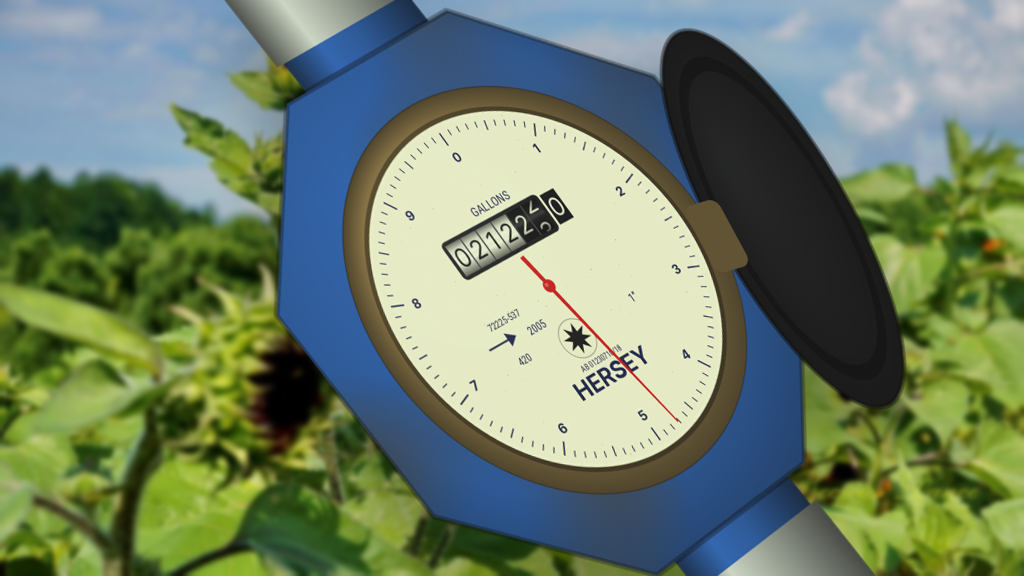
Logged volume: 212224.7 gal
